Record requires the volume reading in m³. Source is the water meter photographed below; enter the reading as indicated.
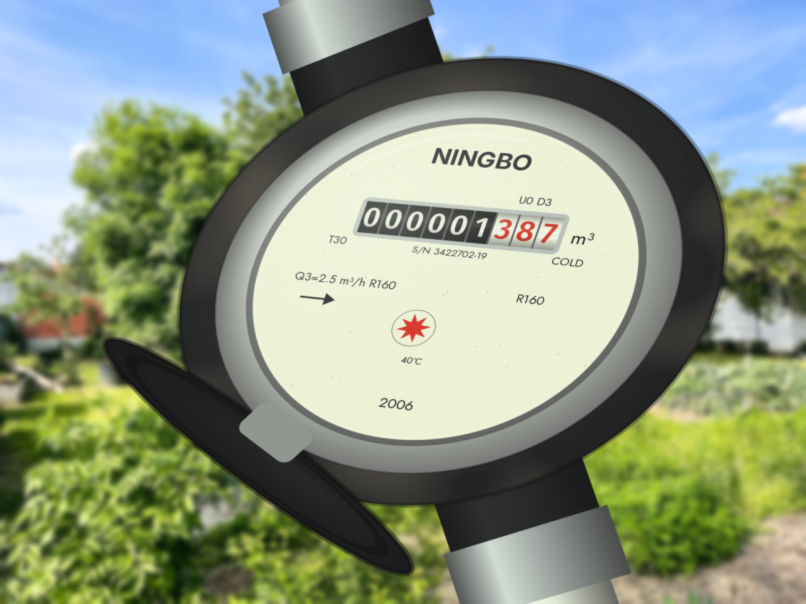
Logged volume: 1.387 m³
